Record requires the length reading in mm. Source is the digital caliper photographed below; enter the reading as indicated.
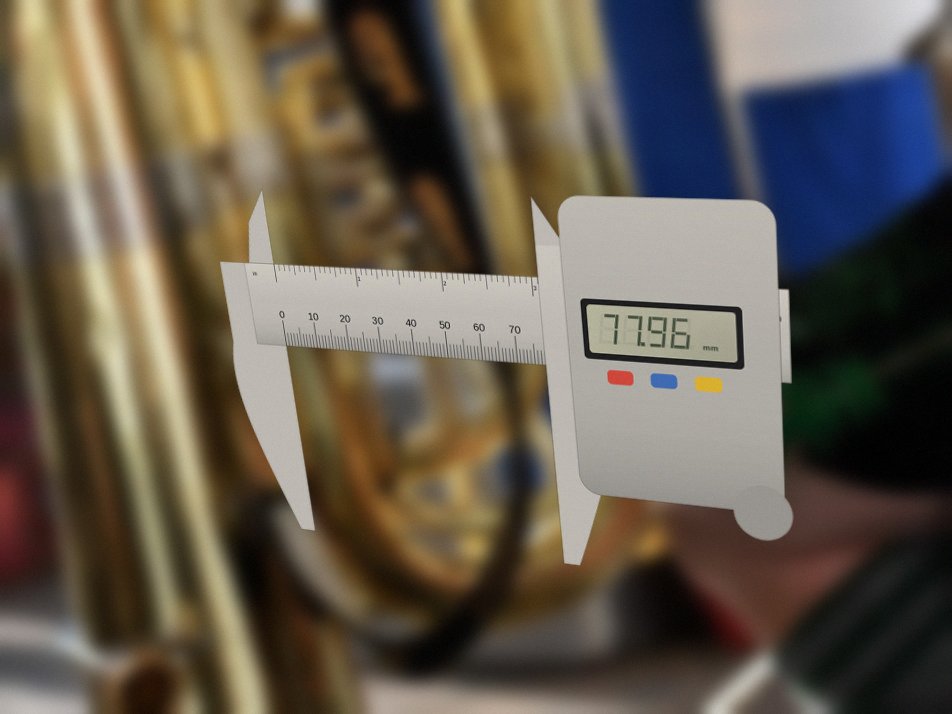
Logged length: 77.96 mm
